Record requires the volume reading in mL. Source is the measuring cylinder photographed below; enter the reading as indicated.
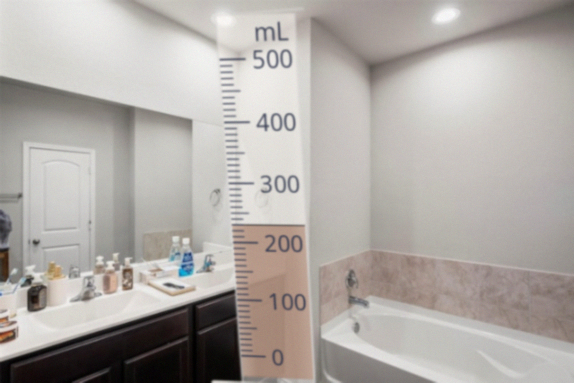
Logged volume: 230 mL
